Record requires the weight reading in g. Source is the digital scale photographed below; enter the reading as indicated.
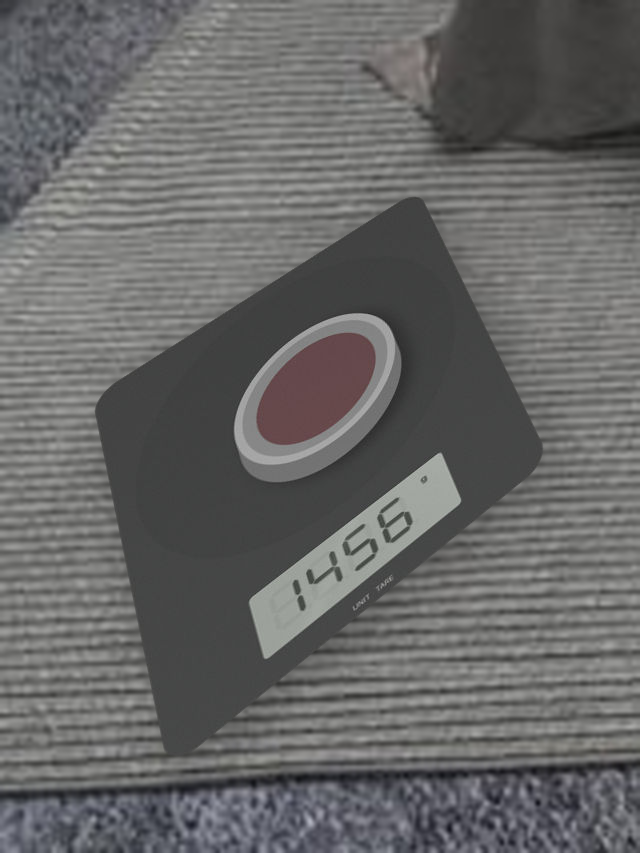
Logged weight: 1456 g
